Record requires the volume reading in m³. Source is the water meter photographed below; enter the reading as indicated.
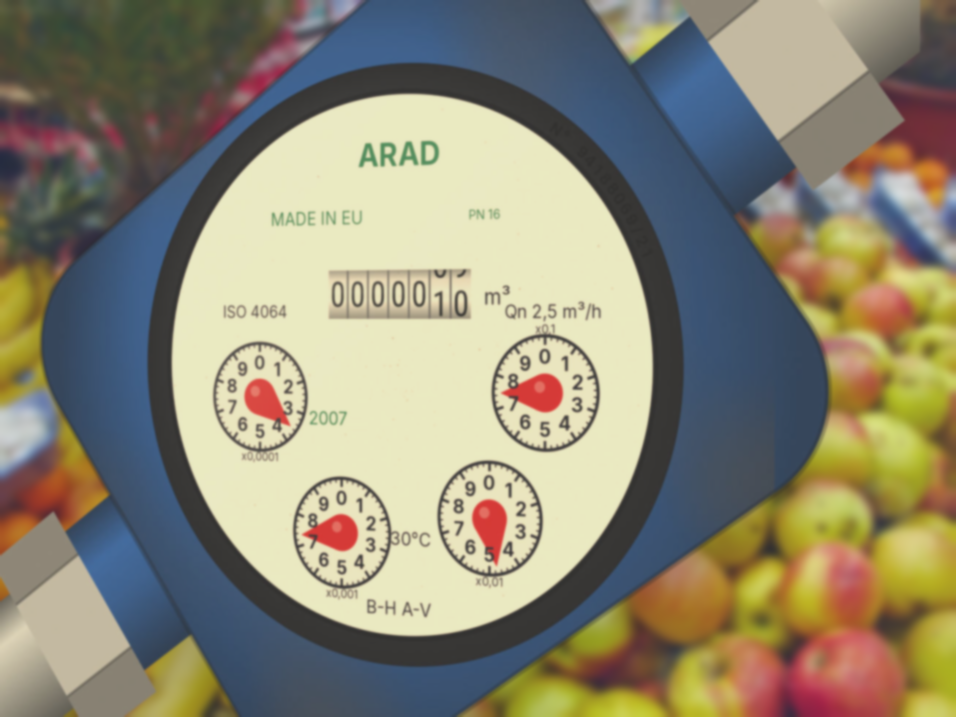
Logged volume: 9.7473 m³
